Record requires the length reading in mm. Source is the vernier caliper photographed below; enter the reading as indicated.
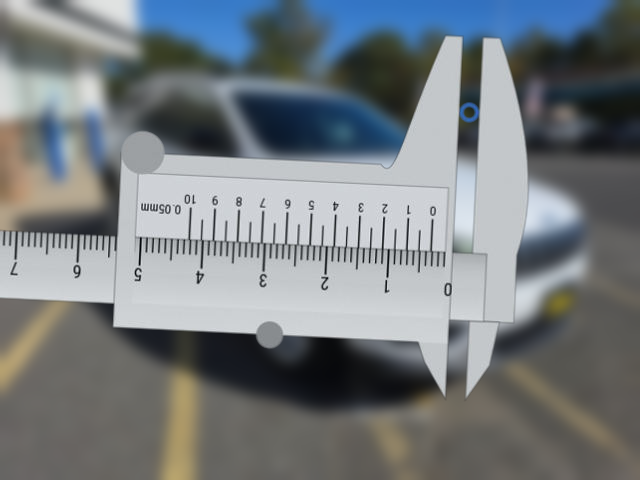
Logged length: 3.2 mm
